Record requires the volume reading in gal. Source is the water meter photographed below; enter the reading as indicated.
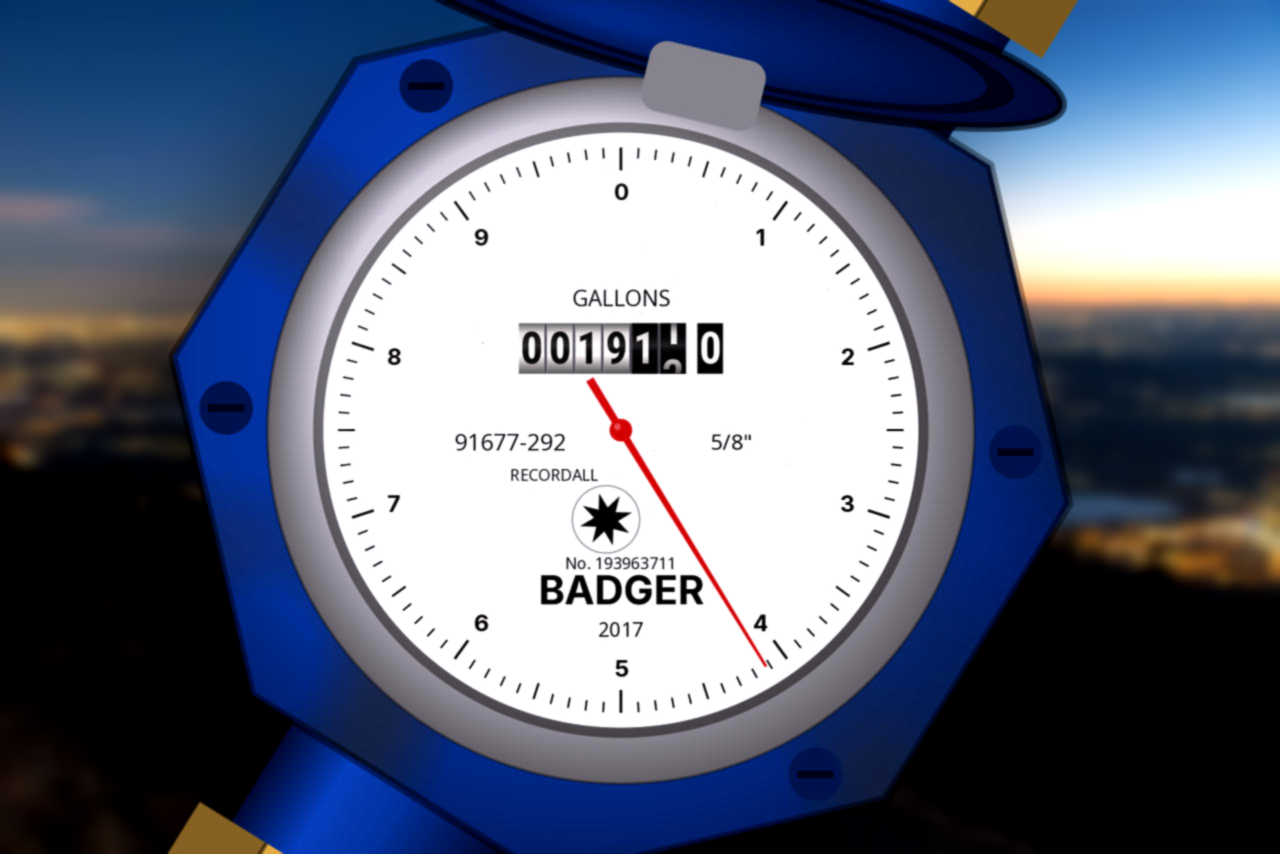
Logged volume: 19114.1 gal
